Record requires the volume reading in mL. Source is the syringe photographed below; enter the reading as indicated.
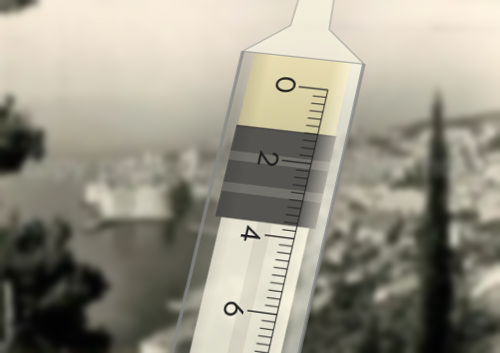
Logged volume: 1.2 mL
